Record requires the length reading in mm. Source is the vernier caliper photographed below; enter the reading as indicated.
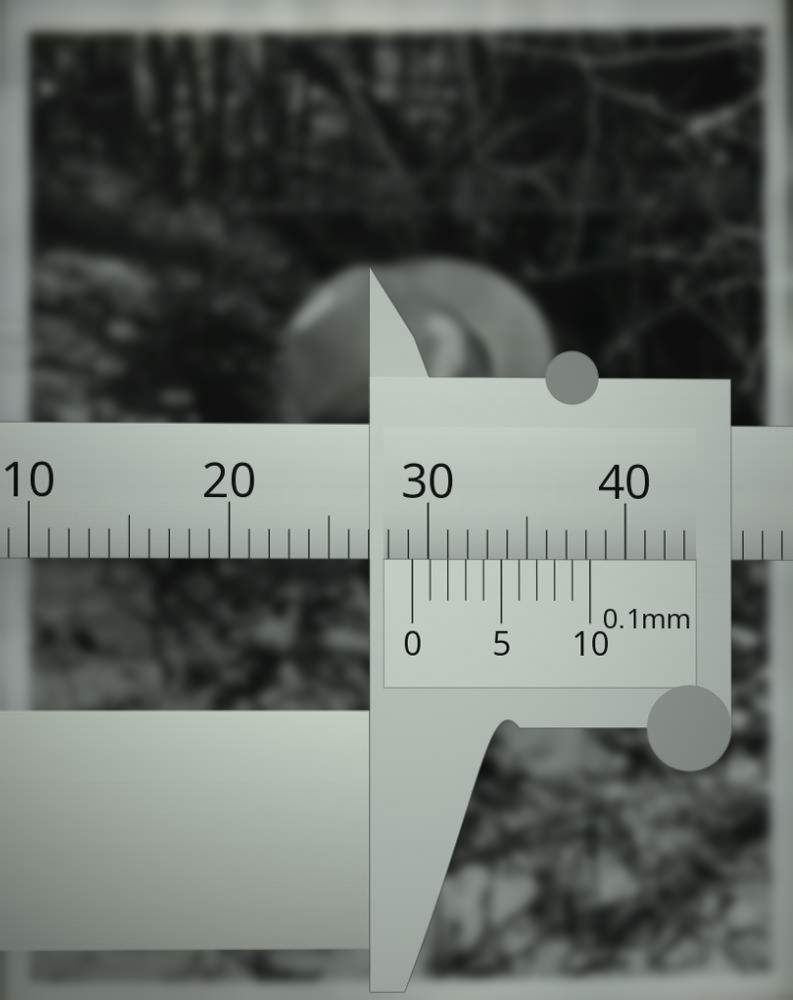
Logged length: 29.2 mm
